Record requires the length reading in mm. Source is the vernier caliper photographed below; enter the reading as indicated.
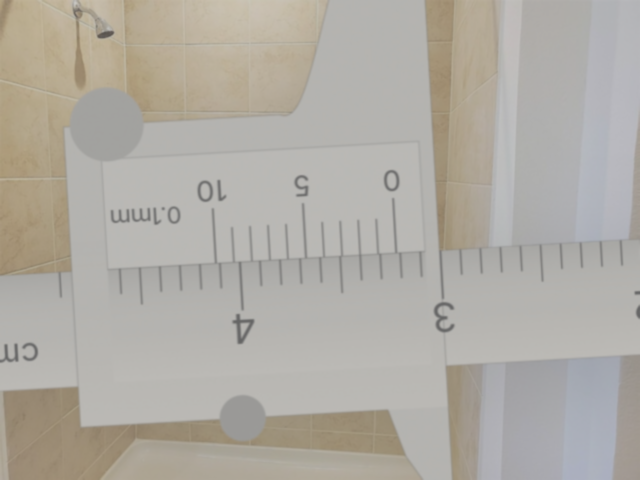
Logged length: 32.2 mm
